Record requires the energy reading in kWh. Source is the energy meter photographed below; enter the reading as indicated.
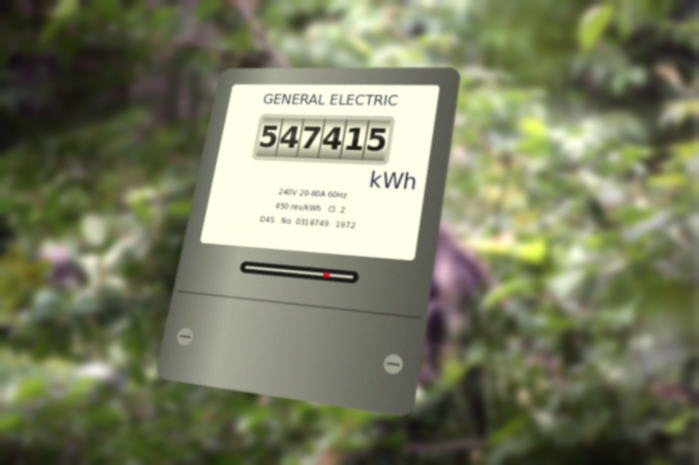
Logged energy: 547415 kWh
